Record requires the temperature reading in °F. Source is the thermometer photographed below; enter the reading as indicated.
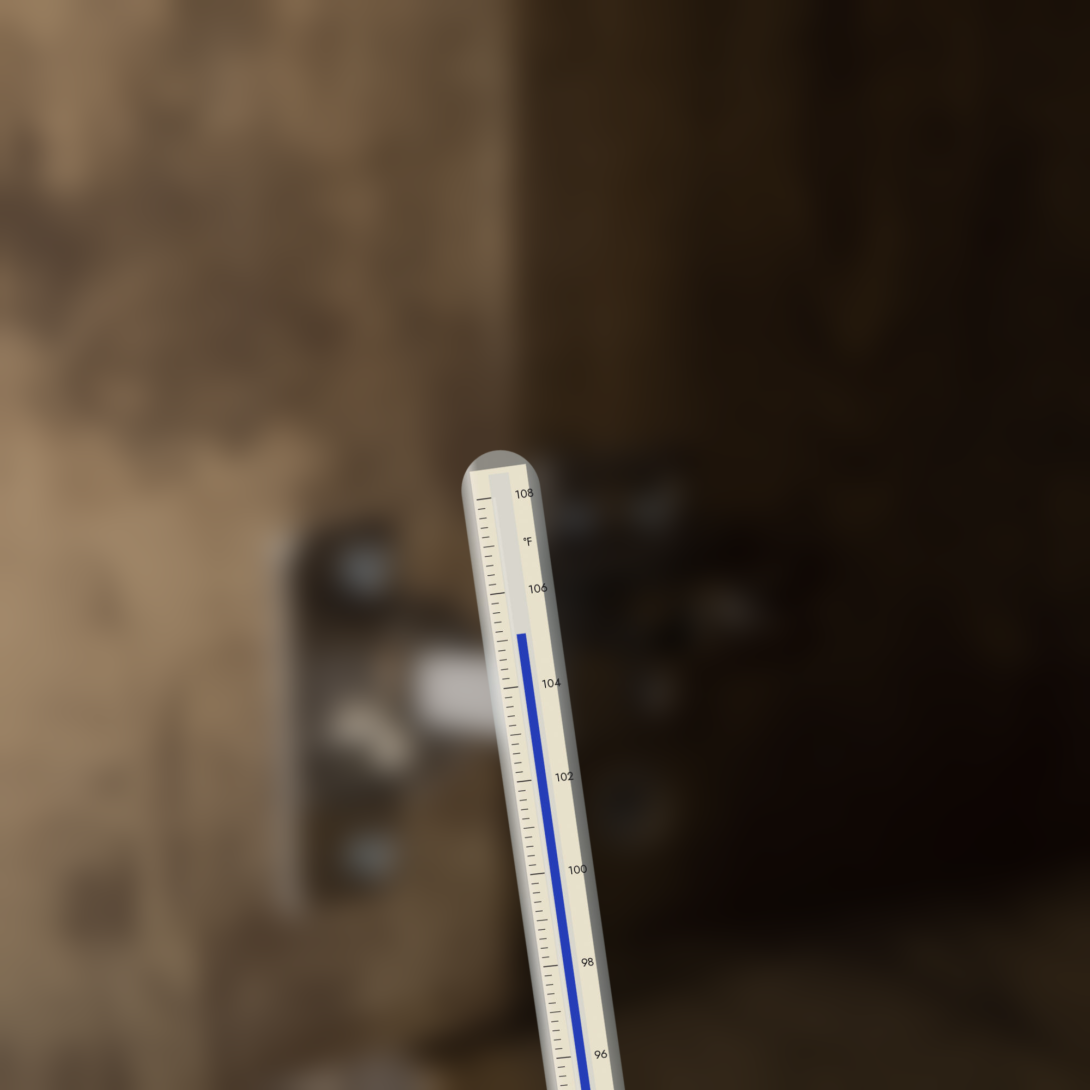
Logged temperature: 105.1 °F
